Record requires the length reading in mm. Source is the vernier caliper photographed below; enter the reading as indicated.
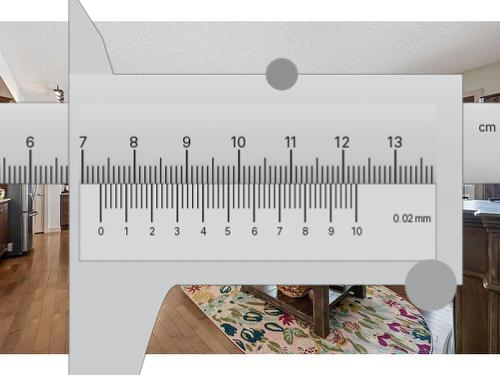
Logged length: 73.5 mm
